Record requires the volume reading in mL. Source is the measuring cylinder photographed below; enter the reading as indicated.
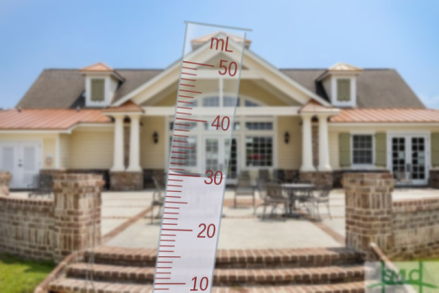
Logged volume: 30 mL
